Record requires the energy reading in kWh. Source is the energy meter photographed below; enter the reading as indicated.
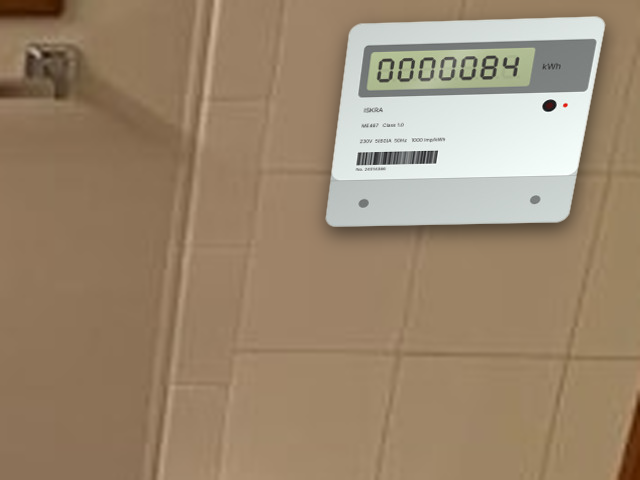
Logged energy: 84 kWh
